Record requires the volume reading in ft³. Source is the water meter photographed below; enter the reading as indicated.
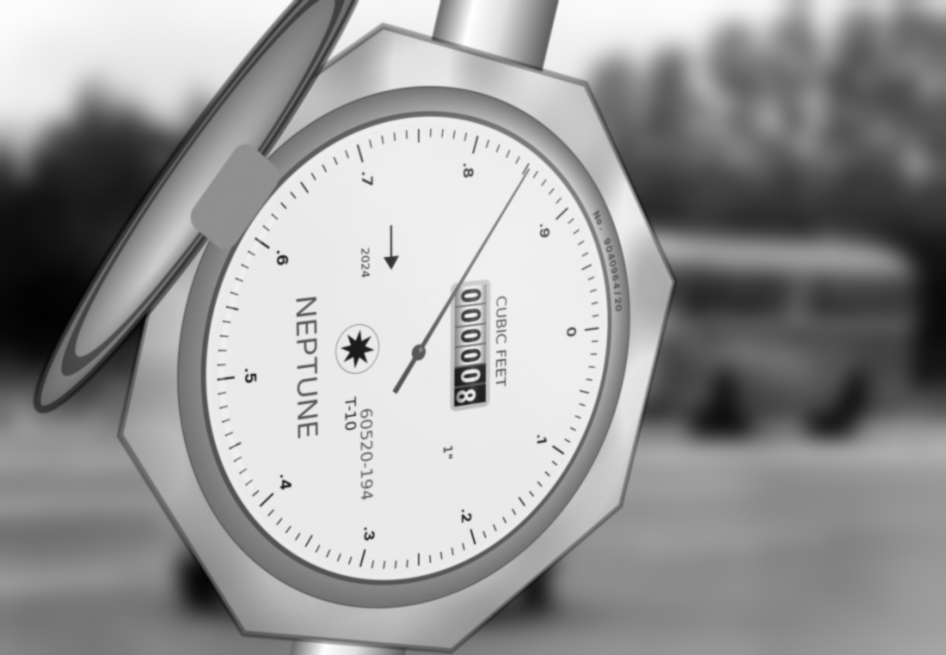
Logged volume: 7.85 ft³
